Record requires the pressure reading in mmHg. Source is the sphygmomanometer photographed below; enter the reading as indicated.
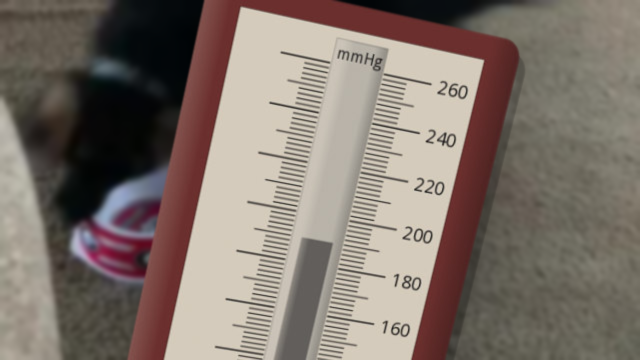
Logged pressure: 190 mmHg
